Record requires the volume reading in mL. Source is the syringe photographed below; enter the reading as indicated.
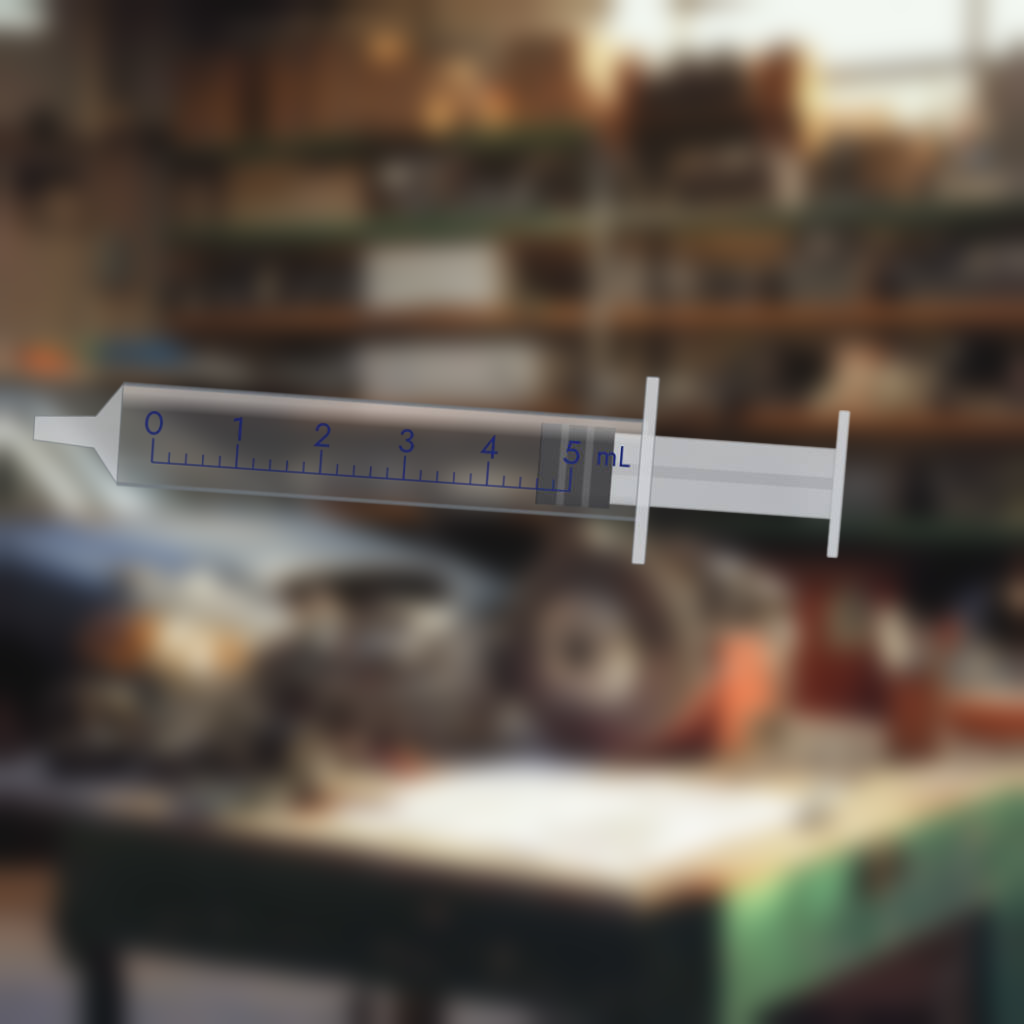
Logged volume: 4.6 mL
